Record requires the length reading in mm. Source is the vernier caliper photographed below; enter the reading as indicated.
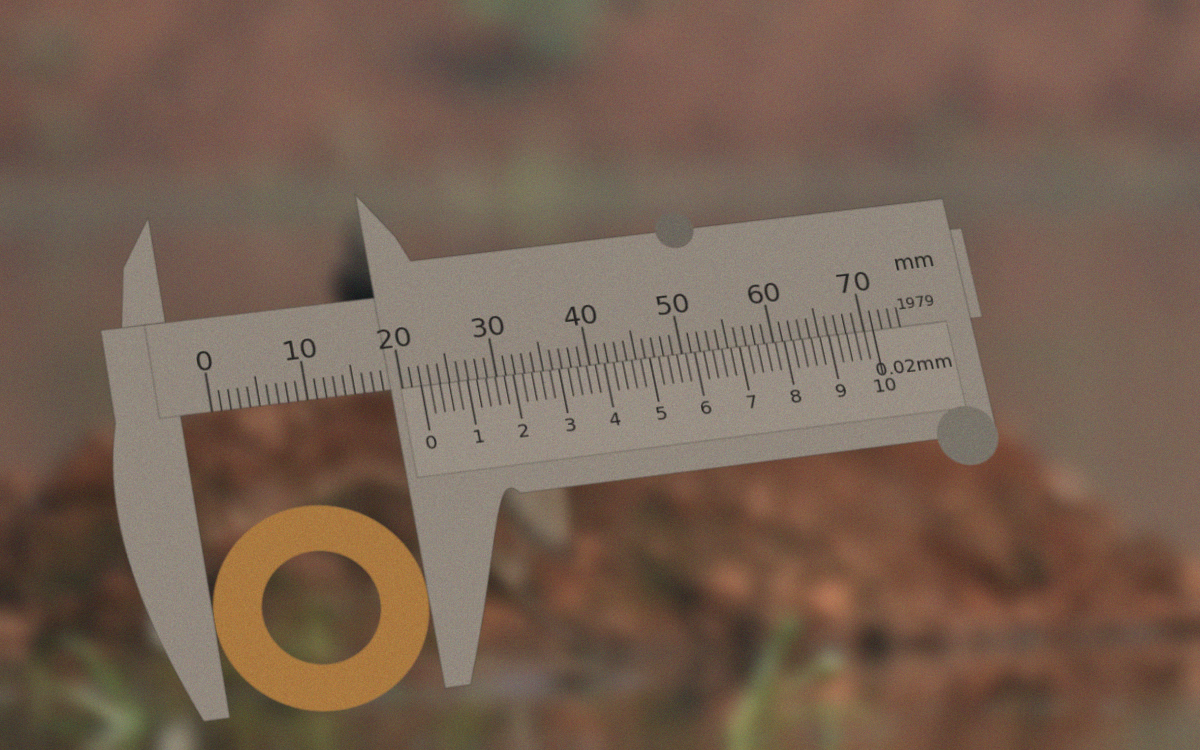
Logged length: 22.0 mm
